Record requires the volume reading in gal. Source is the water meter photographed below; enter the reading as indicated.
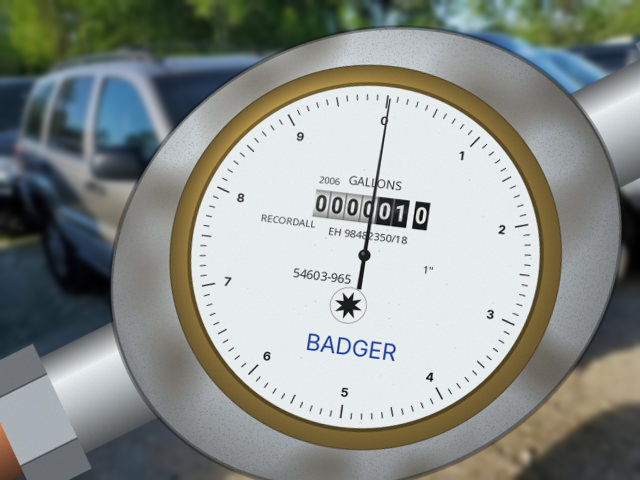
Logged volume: 10.0 gal
